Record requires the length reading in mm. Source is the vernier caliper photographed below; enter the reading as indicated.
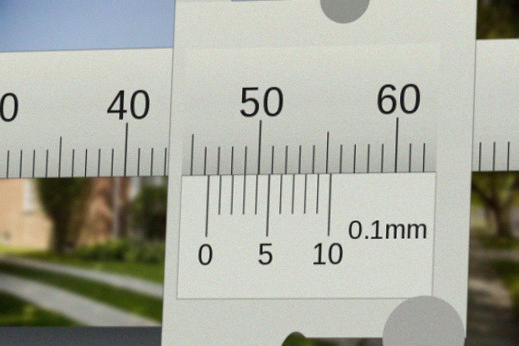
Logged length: 46.3 mm
